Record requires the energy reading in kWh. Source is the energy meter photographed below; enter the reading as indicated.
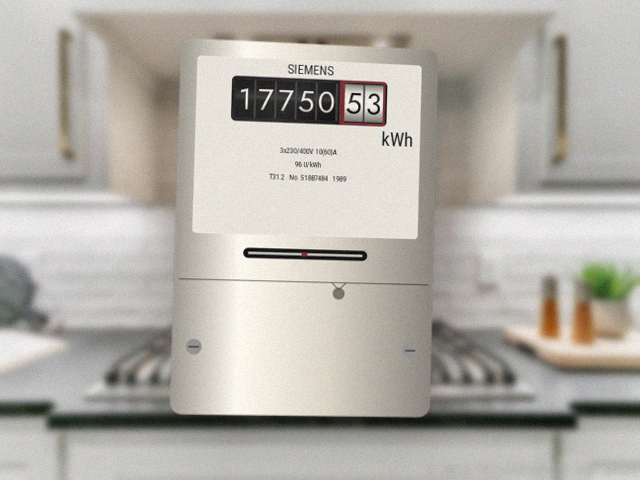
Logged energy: 17750.53 kWh
